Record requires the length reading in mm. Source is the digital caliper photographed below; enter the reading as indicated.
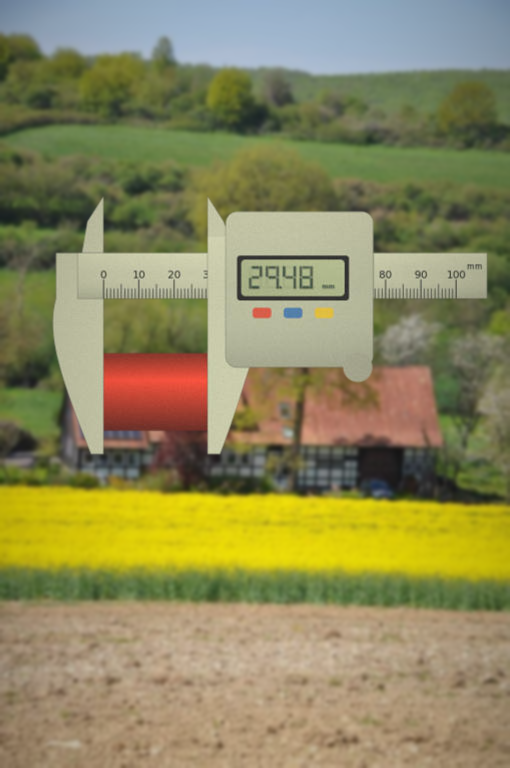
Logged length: 29.48 mm
